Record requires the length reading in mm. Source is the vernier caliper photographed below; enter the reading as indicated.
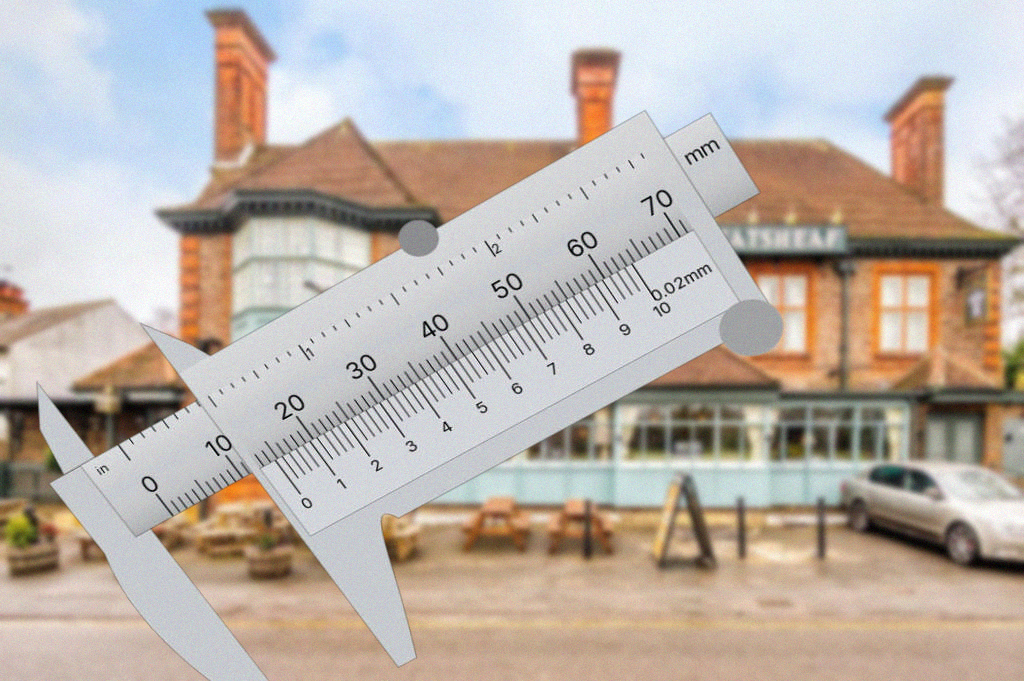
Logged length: 14.6 mm
